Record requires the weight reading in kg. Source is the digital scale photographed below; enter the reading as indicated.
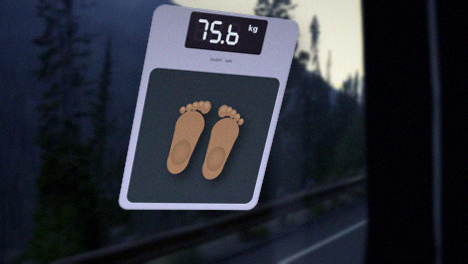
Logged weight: 75.6 kg
